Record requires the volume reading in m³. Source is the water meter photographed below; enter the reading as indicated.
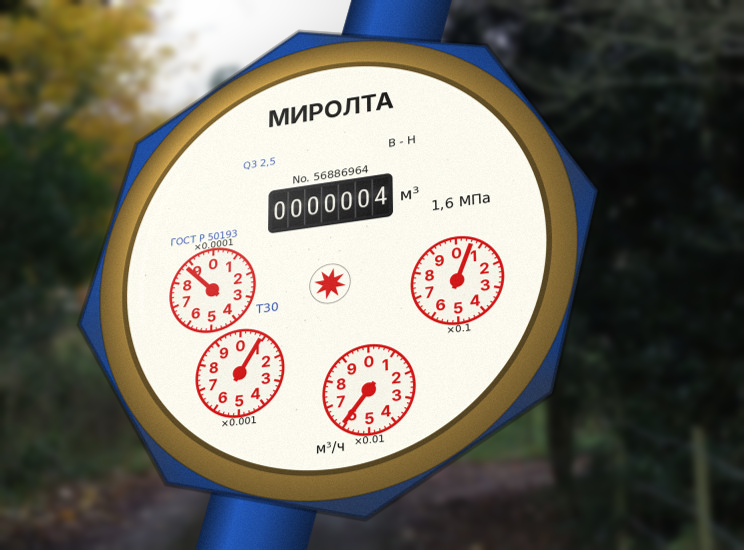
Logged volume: 4.0608 m³
